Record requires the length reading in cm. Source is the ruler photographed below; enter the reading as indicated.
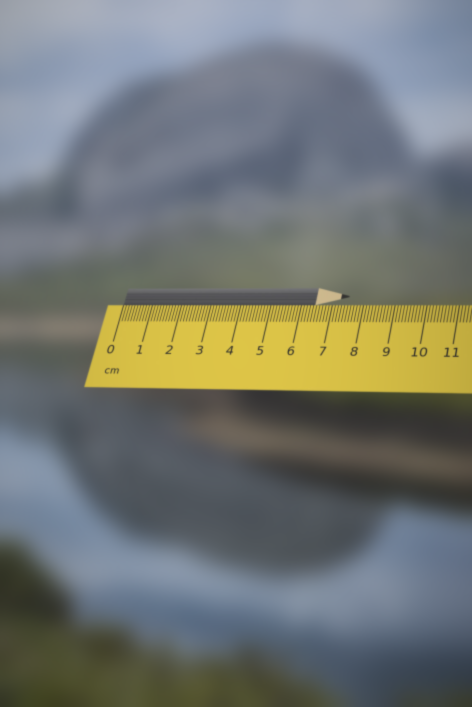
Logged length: 7.5 cm
